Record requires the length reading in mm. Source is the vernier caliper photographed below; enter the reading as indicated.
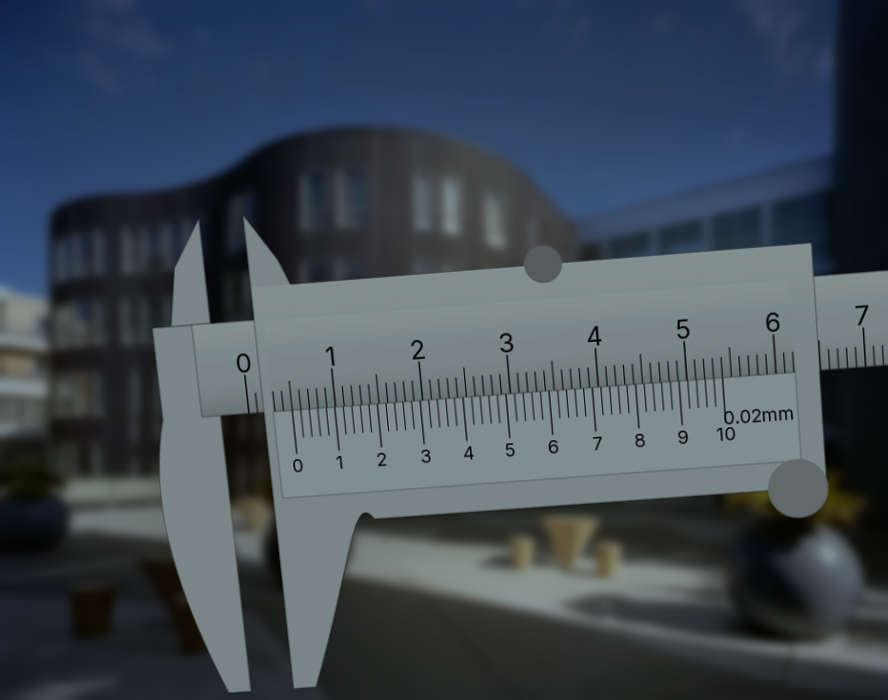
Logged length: 5.0 mm
